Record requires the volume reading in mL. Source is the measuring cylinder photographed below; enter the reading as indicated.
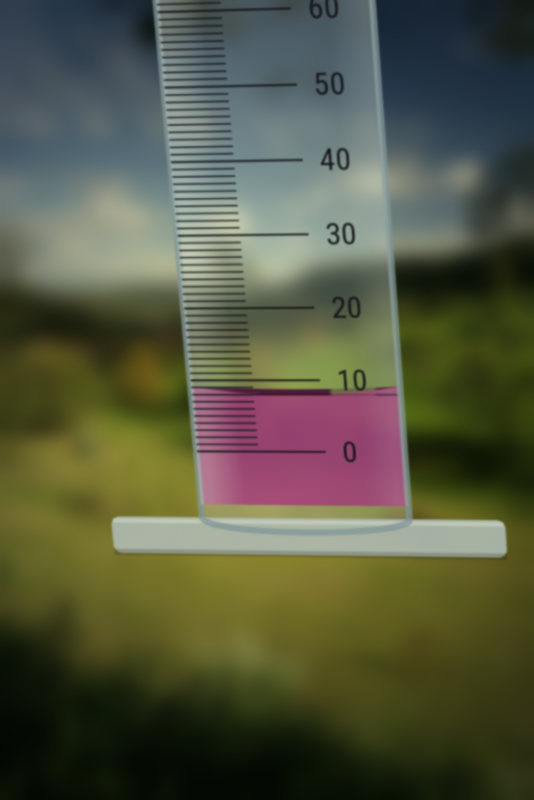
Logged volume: 8 mL
